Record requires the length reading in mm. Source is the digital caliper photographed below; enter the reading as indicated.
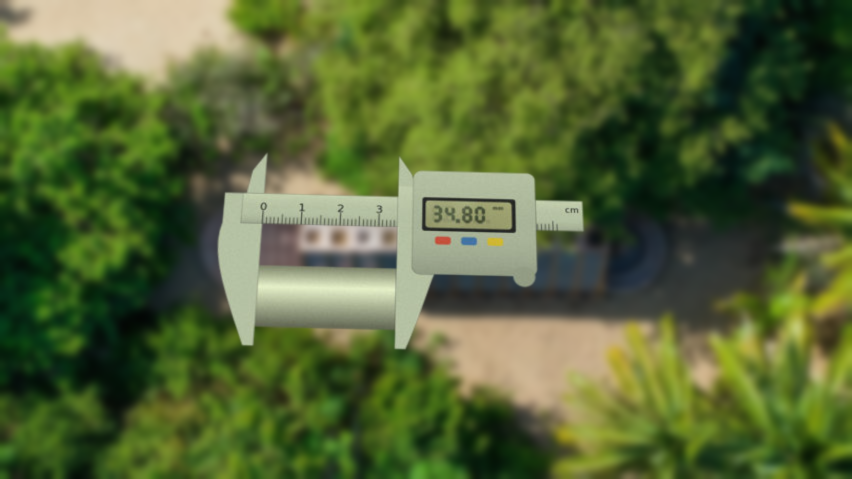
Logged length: 34.80 mm
